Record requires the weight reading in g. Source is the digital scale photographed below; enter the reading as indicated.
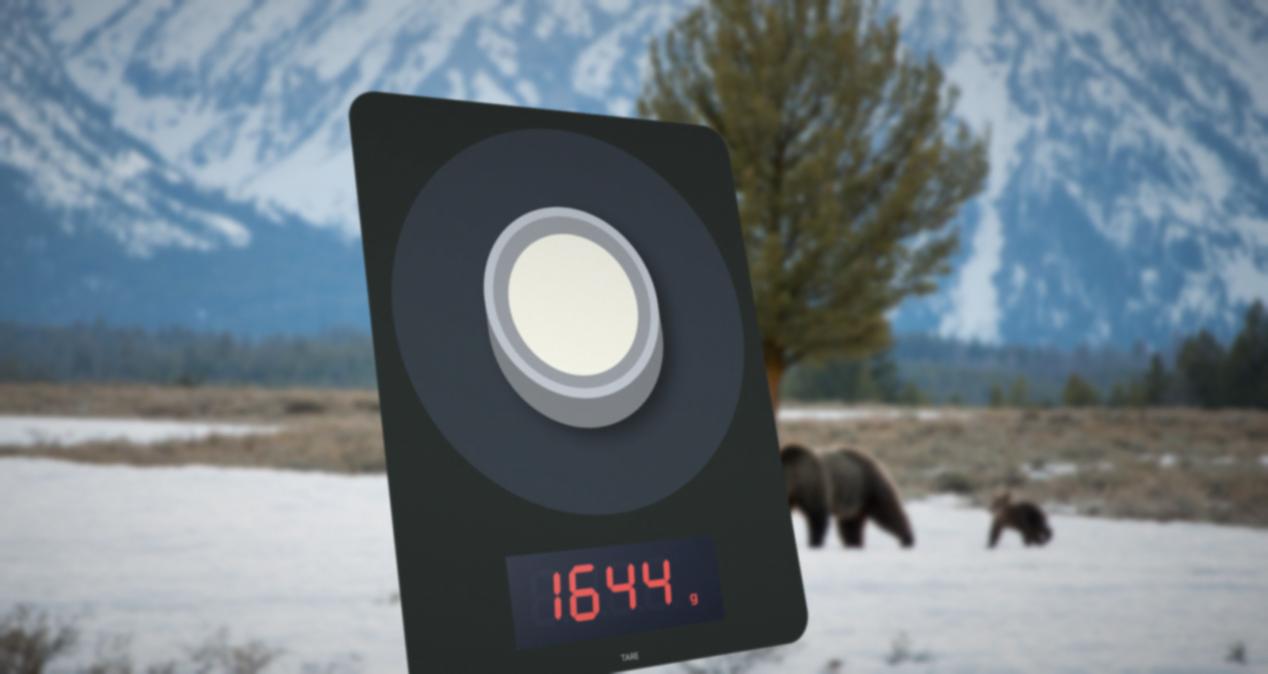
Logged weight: 1644 g
